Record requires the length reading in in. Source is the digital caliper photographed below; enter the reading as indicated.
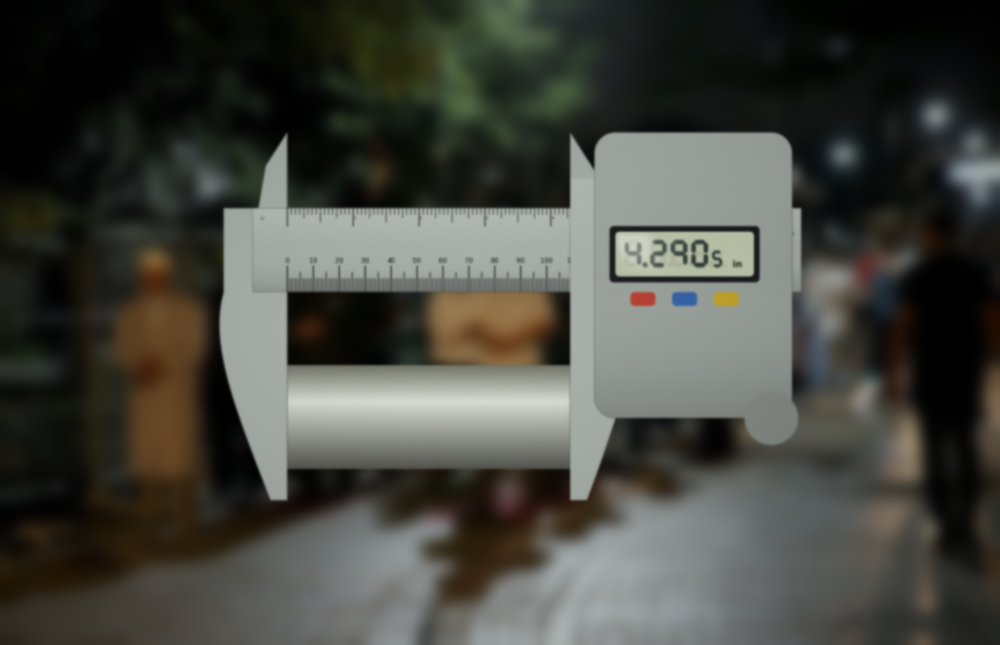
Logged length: 4.2905 in
